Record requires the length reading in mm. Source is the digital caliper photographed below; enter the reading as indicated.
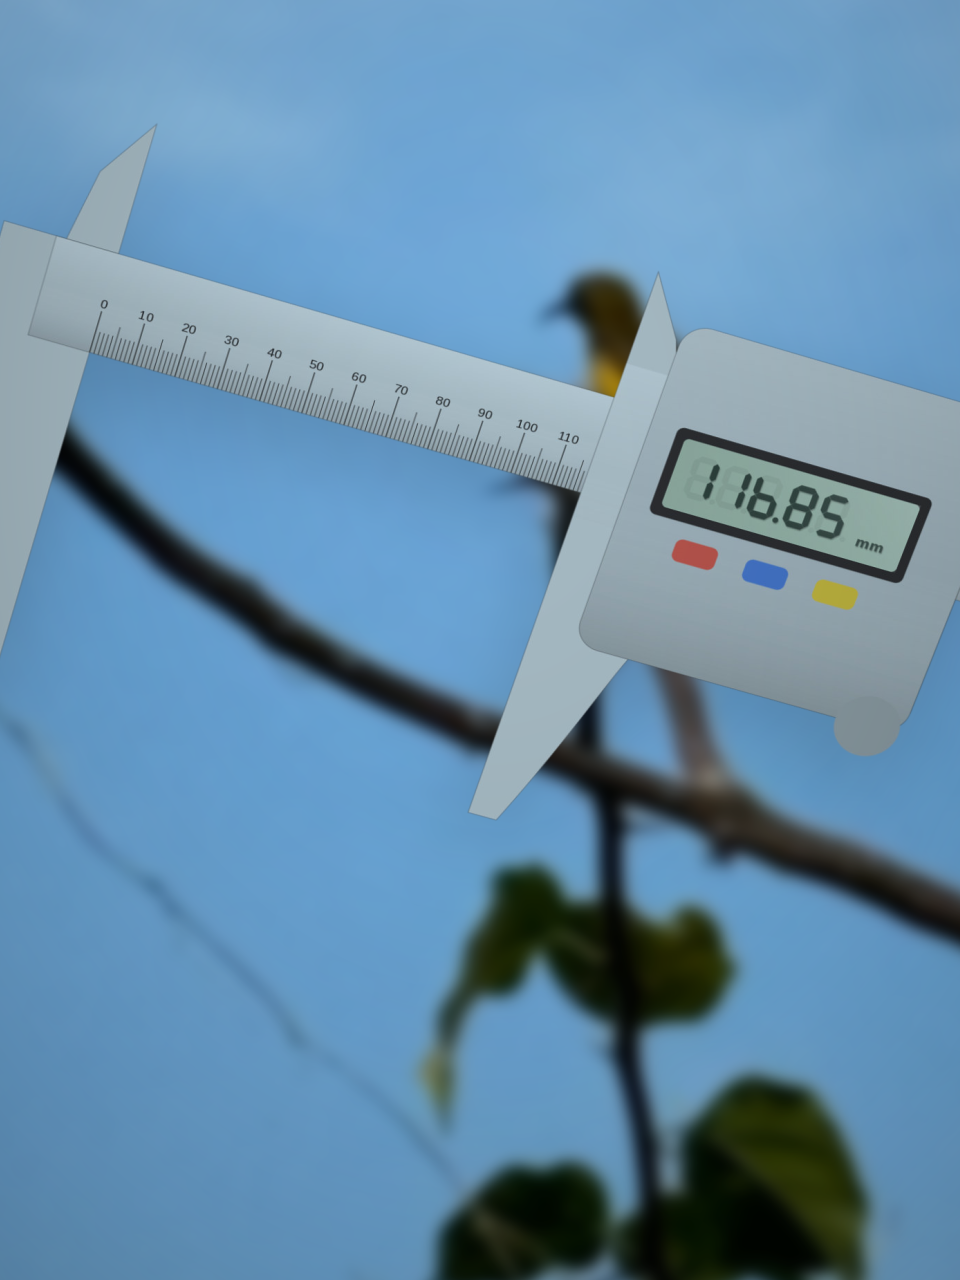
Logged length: 116.85 mm
